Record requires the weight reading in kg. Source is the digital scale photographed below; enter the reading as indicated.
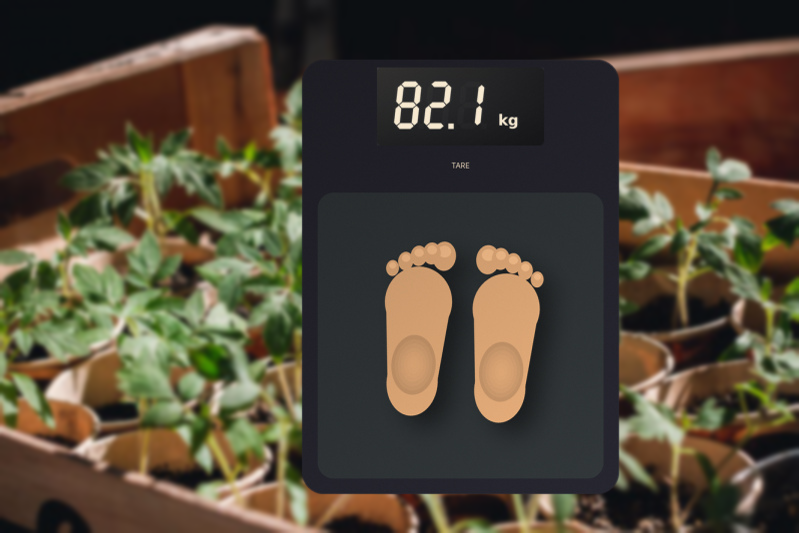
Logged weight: 82.1 kg
